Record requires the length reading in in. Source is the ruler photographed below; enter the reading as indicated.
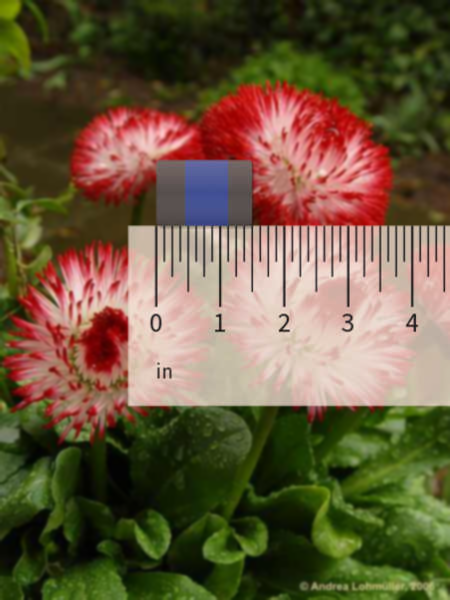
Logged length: 1.5 in
